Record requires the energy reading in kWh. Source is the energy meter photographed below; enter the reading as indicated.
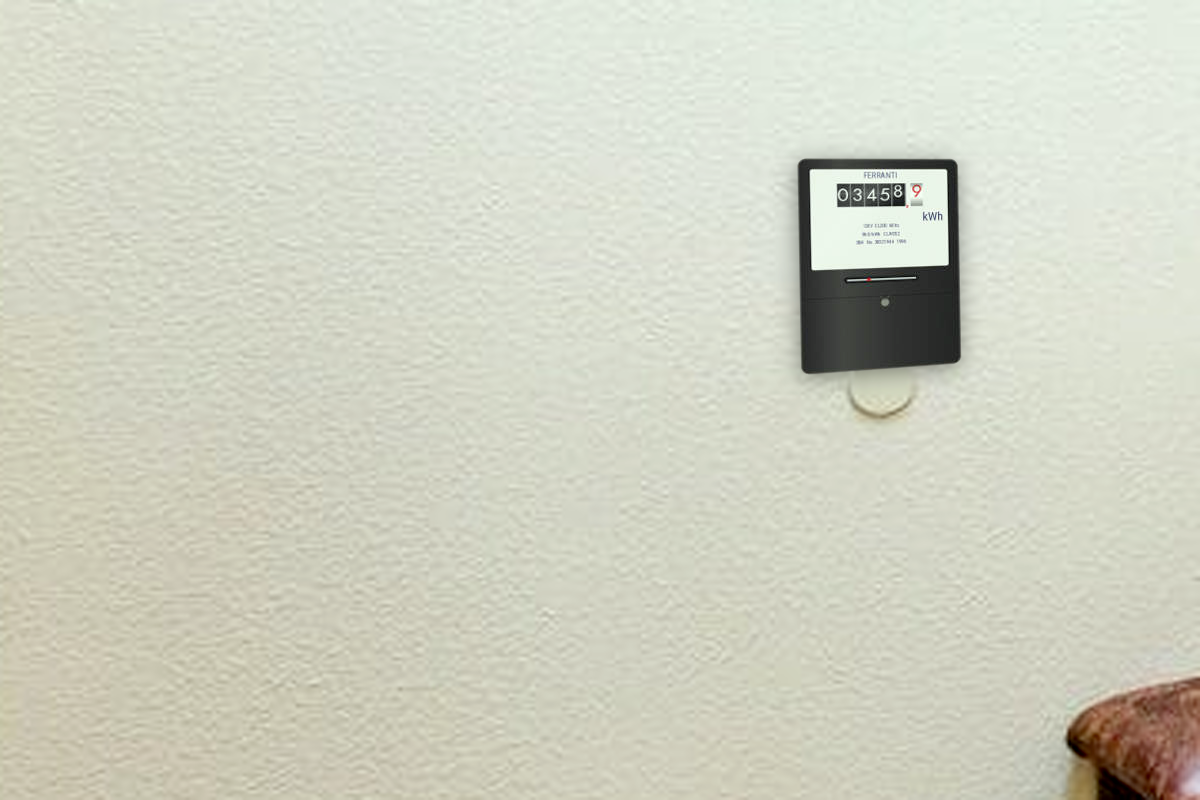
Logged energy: 3458.9 kWh
